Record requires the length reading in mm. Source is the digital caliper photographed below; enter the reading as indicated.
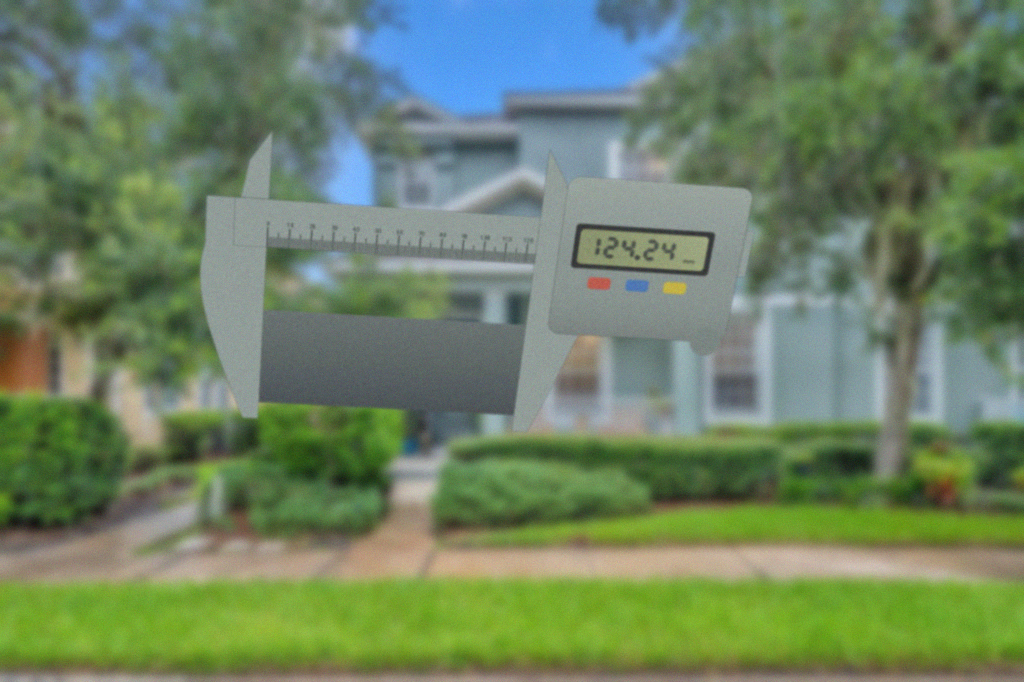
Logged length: 124.24 mm
